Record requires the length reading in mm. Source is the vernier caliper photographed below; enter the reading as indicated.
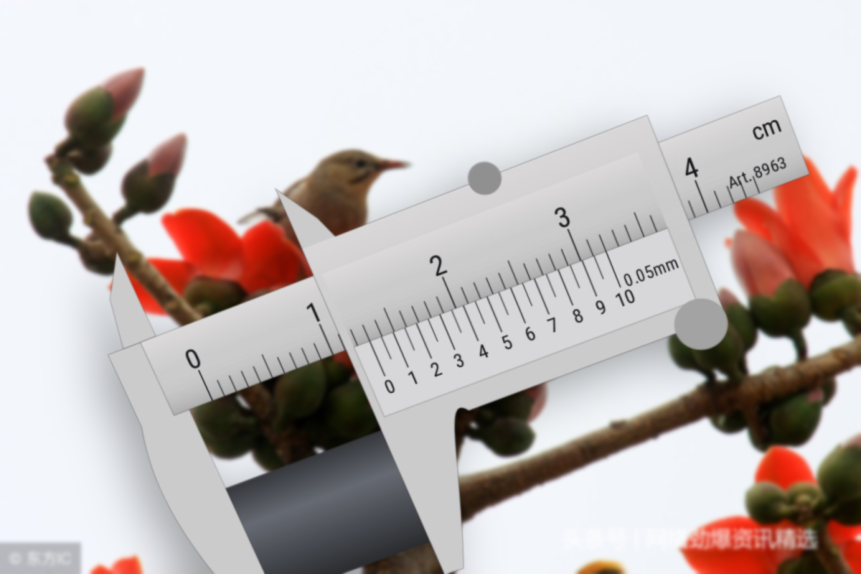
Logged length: 13.0 mm
